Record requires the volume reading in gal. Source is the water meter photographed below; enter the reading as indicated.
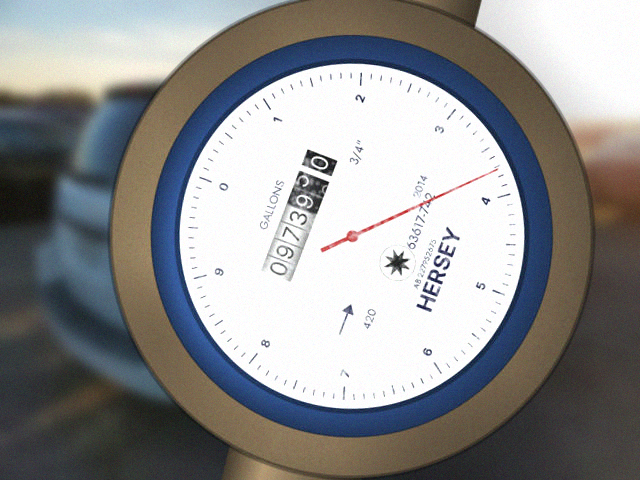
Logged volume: 973953.7 gal
